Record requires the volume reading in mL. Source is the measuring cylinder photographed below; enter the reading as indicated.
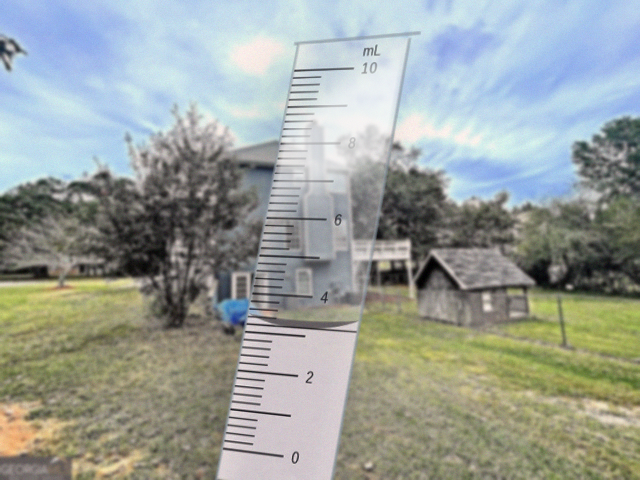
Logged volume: 3.2 mL
